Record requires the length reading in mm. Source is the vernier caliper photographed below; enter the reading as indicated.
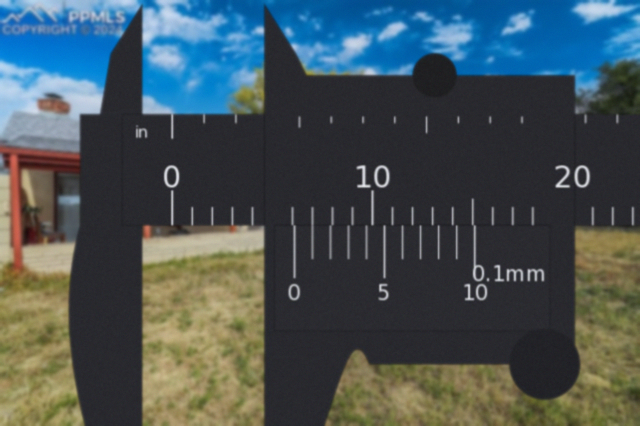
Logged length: 6.1 mm
